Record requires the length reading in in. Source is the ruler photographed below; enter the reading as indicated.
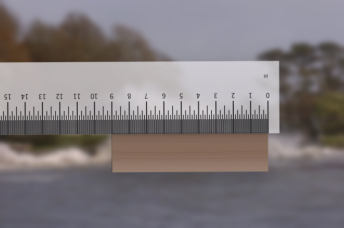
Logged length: 9 in
